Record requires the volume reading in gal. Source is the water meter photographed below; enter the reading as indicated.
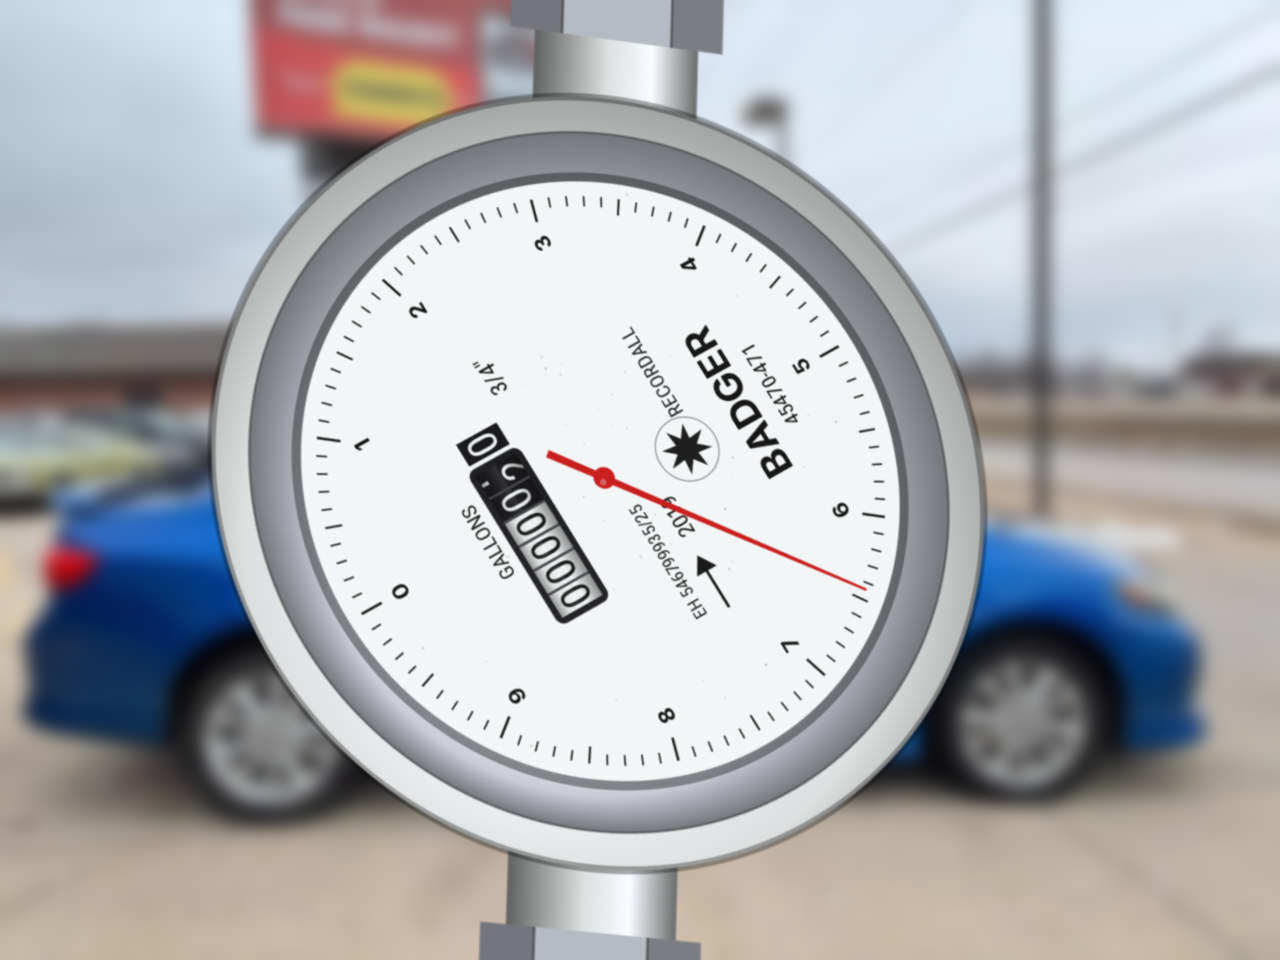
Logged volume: 16.4 gal
